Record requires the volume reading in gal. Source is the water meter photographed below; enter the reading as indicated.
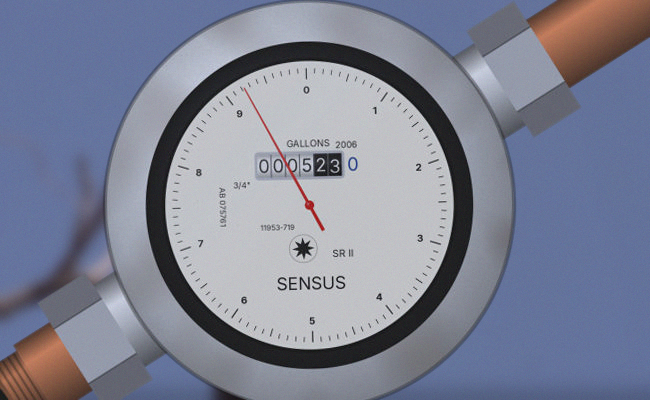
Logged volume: 5229.2 gal
